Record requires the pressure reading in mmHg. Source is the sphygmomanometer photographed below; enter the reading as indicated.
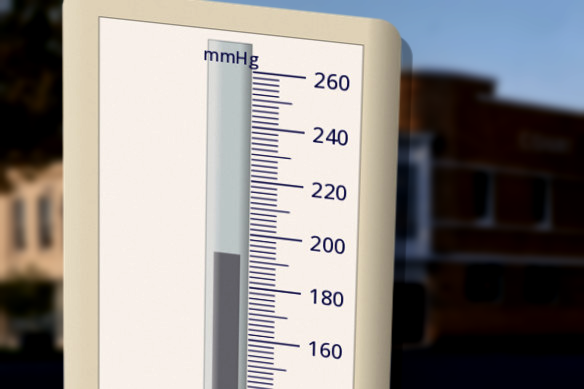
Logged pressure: 192 mmHg
